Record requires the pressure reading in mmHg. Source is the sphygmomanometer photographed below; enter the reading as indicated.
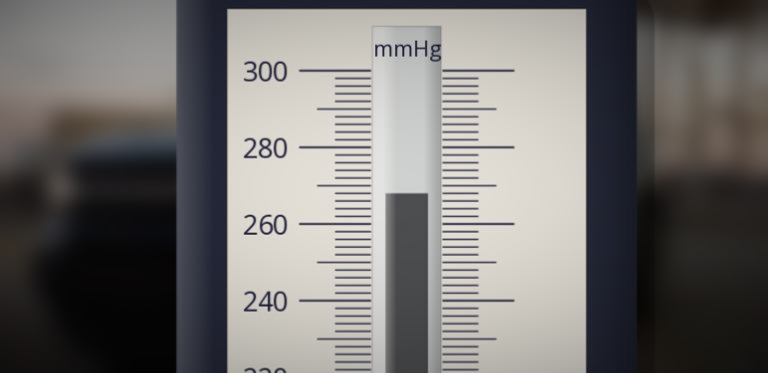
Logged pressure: 268 mmHg
